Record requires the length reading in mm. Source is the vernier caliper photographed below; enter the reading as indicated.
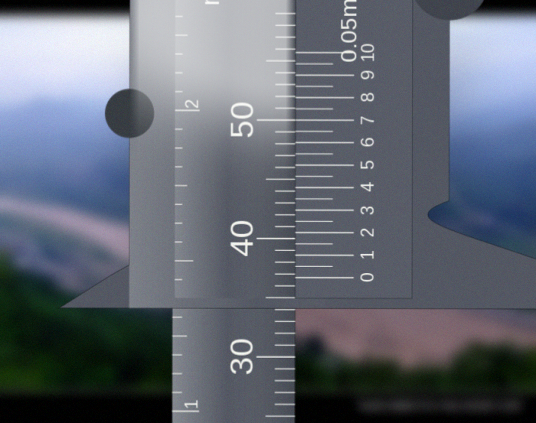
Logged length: 36.7 mm
